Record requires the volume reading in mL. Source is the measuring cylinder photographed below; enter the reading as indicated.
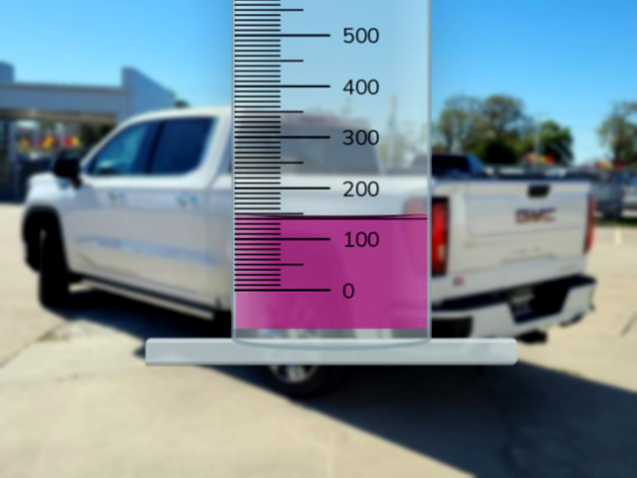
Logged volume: 140 mL
